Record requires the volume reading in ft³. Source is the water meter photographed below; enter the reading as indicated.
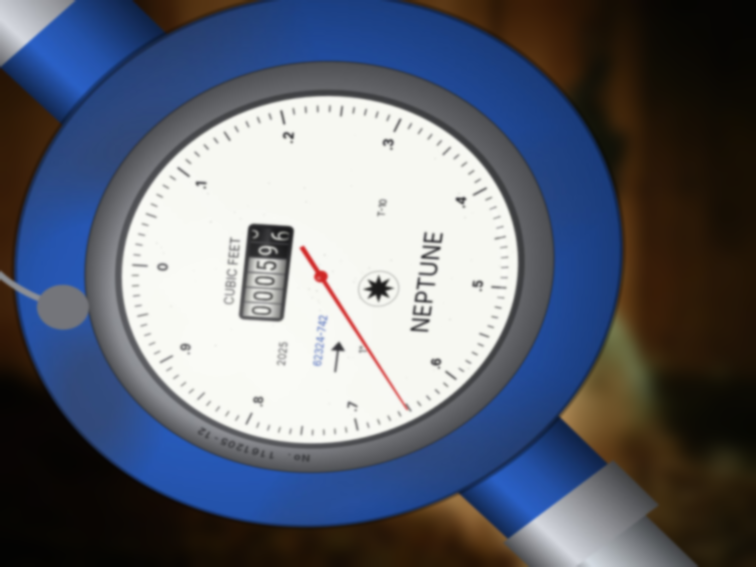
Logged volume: 595.65 ft³
